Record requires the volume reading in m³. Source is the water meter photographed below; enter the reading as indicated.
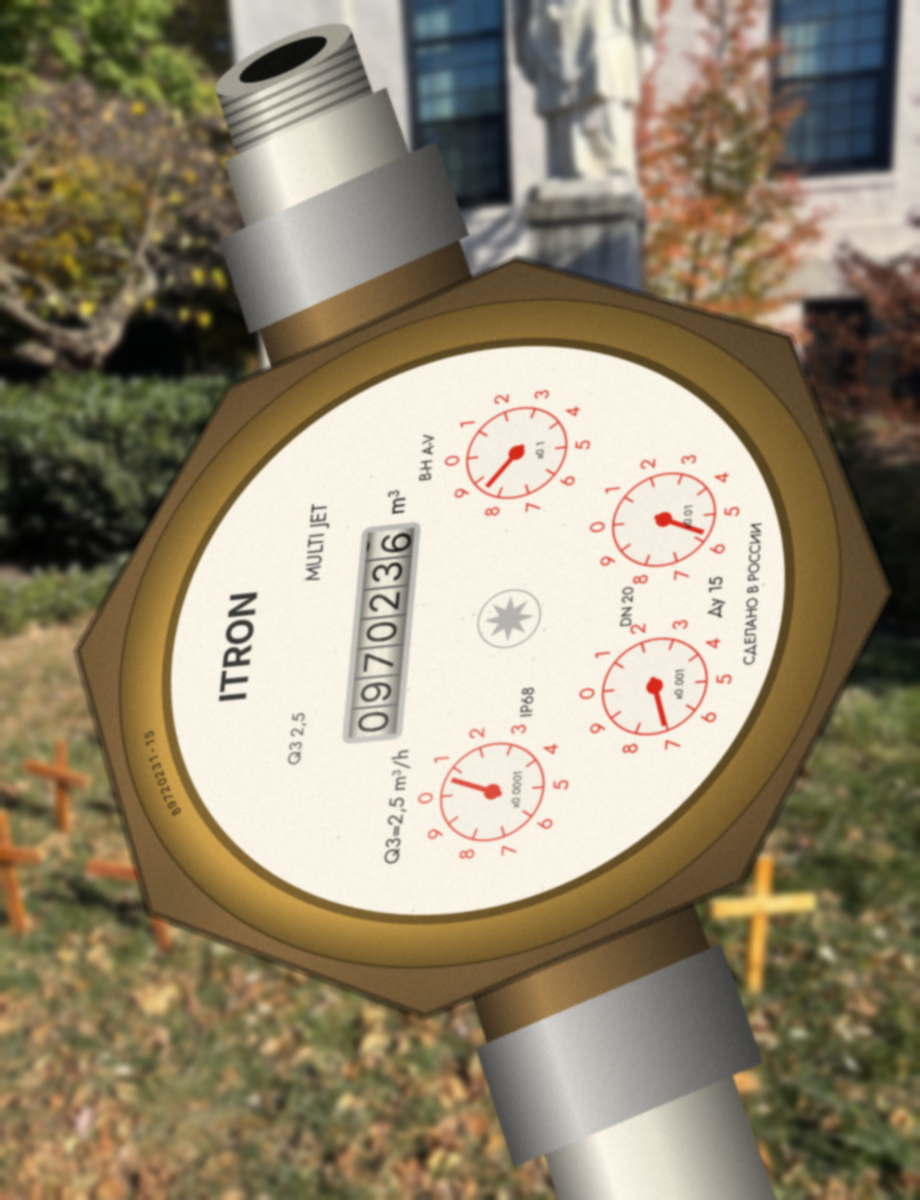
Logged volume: 970235.8570 m³
